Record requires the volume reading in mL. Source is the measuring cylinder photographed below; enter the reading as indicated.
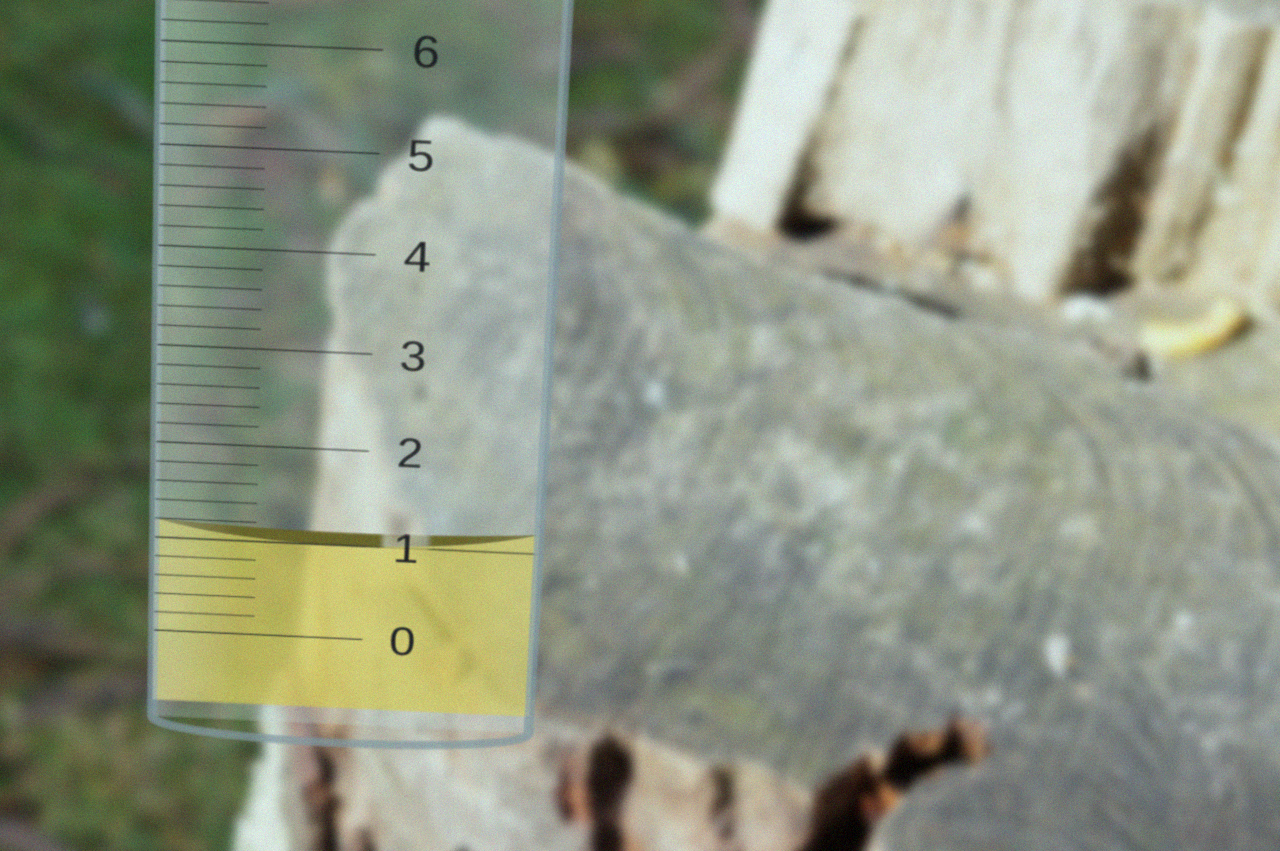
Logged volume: 1 mL
